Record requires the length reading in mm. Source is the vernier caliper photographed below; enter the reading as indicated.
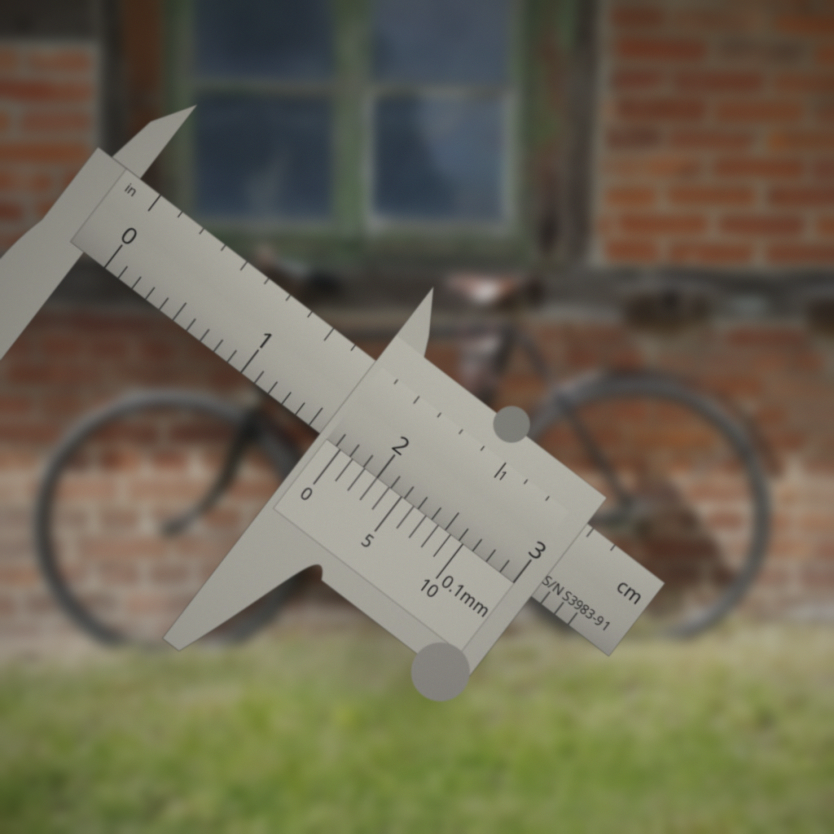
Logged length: 17.3 mm
